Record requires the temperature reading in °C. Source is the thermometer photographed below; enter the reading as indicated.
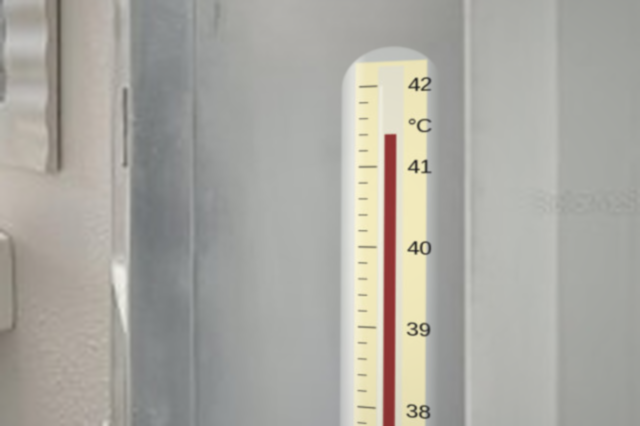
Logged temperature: 41.4 °C
